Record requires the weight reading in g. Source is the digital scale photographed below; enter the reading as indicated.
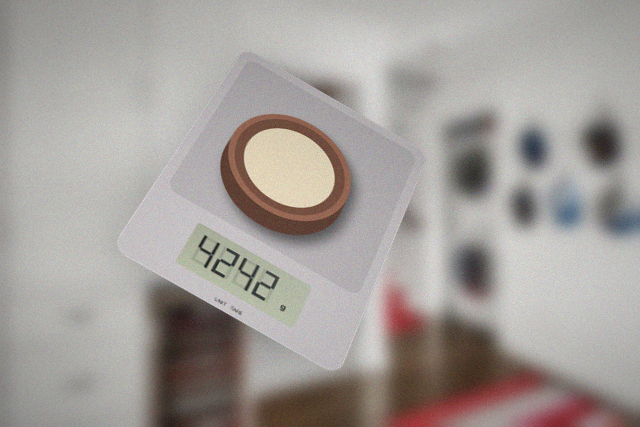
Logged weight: 4242 g
